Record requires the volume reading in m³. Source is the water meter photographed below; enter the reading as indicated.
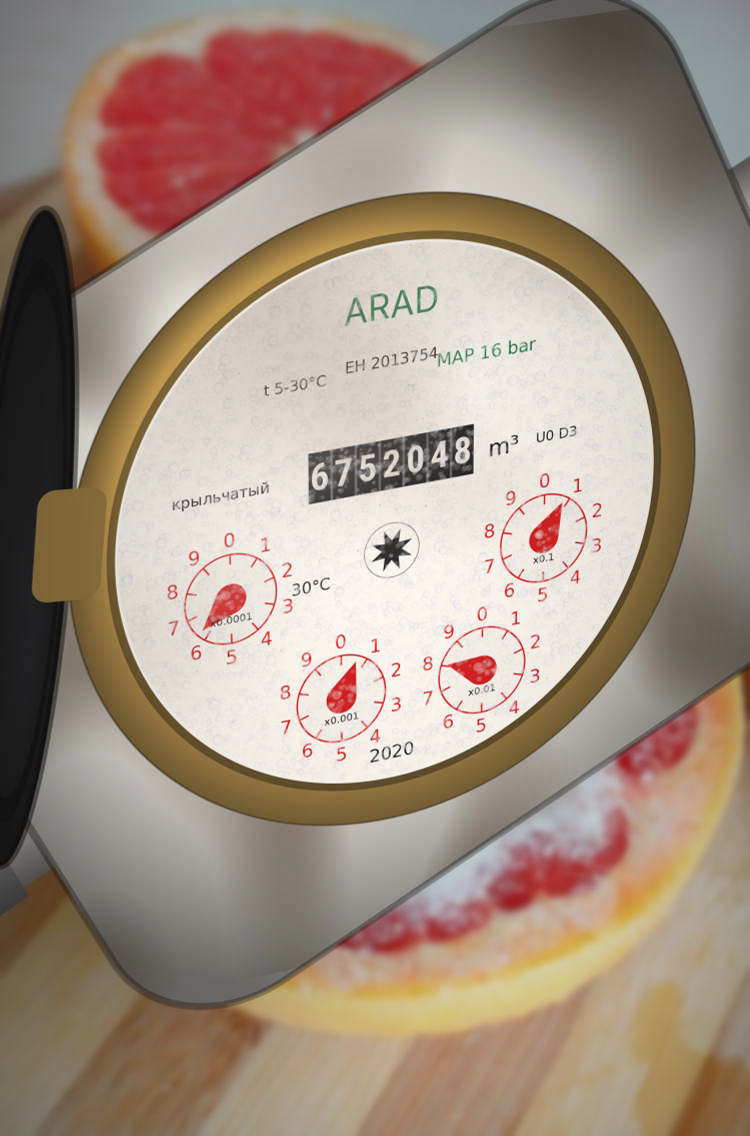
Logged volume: 6752048.0806 m³
